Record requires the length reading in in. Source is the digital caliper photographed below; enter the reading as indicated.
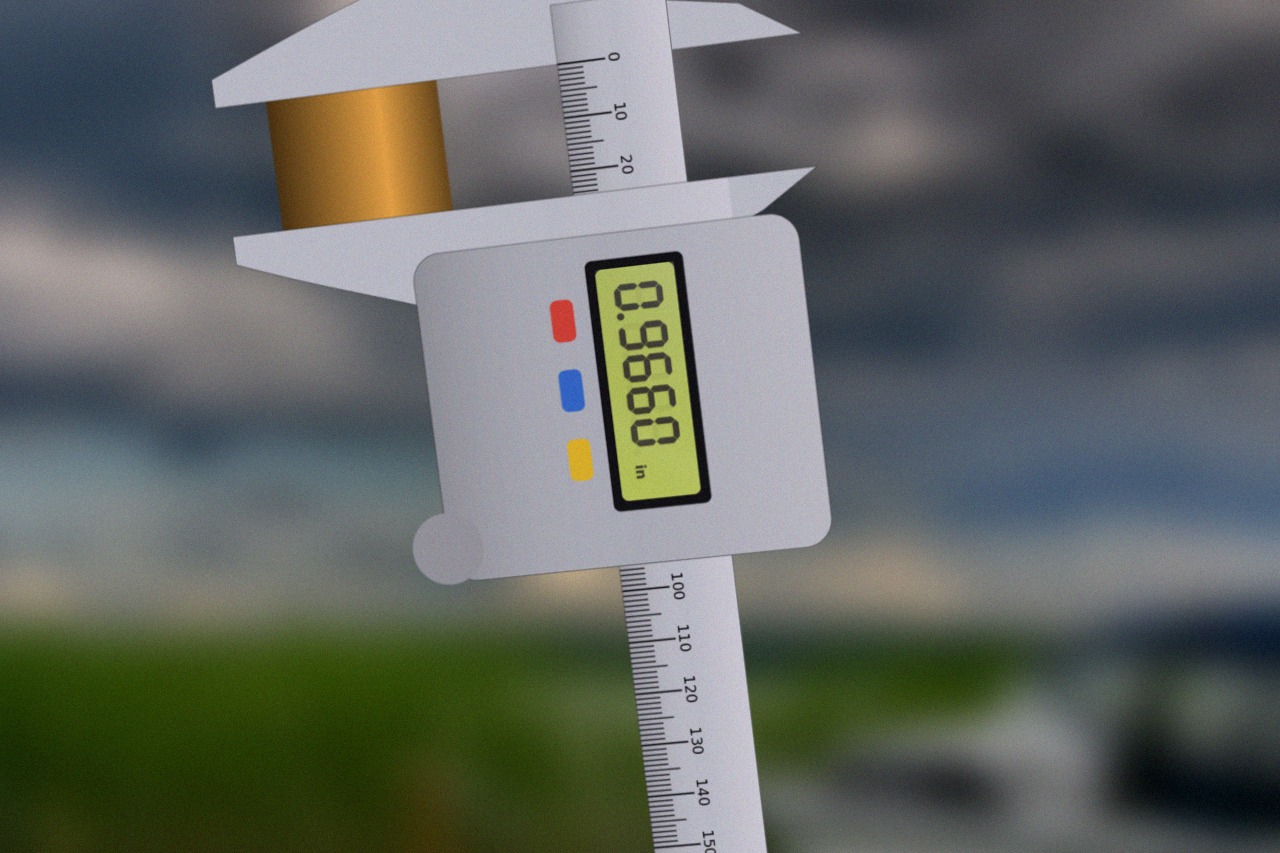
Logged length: 0.9660 in
